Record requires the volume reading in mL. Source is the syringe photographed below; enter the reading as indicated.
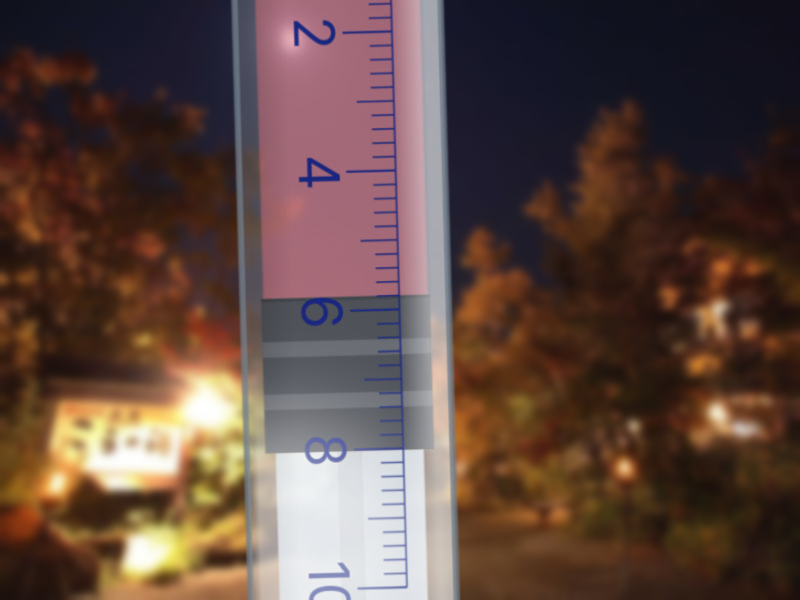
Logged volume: 5.8 mL
